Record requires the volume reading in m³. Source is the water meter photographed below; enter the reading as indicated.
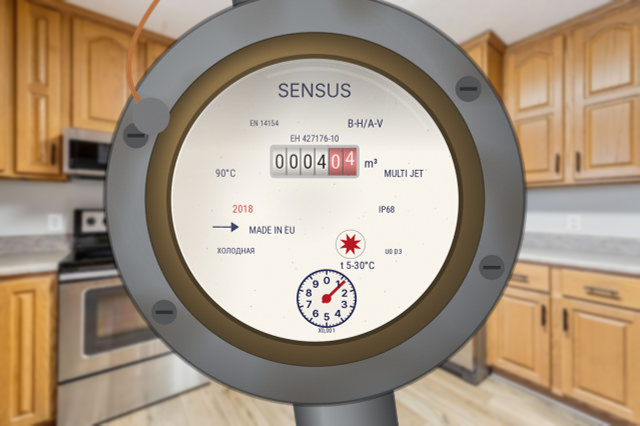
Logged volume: 4.041 m³
